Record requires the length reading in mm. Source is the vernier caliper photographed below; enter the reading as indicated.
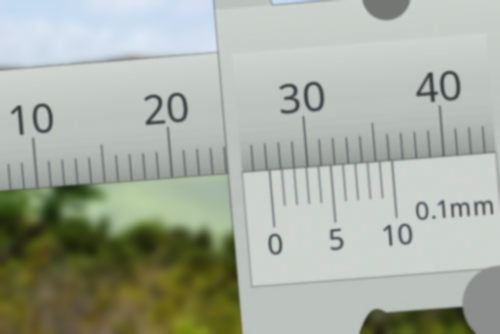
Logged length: 27.2 mm
